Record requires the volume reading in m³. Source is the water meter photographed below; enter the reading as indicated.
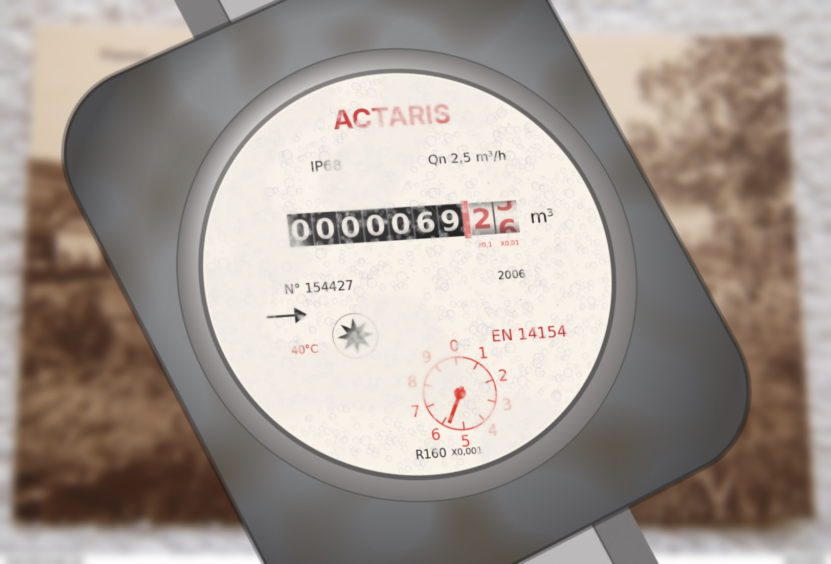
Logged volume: 69.255 m³
